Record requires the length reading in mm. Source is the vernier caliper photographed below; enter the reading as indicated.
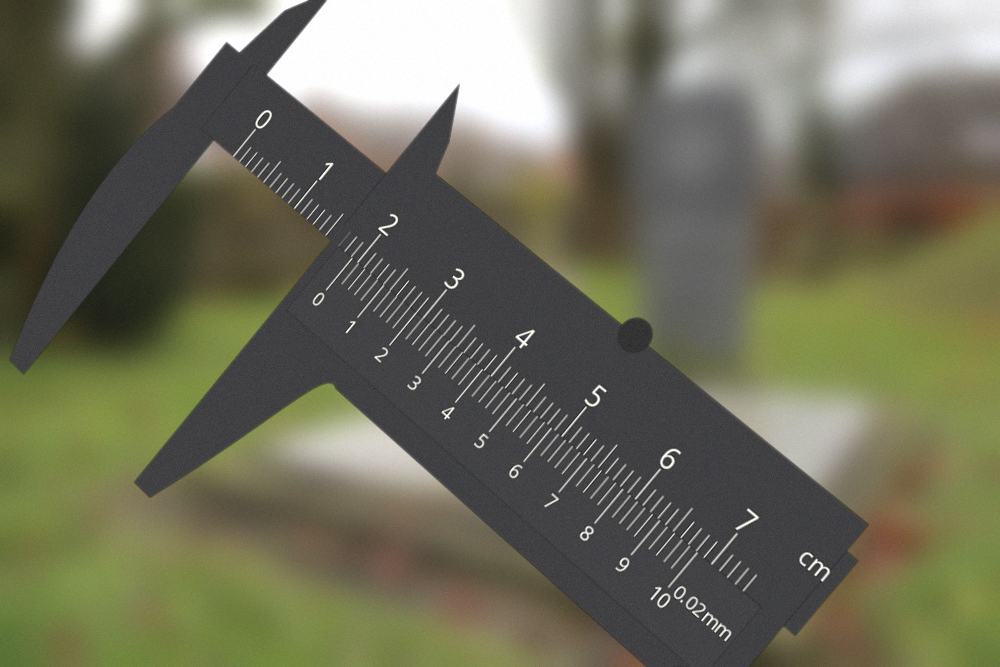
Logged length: 19.2 mm
